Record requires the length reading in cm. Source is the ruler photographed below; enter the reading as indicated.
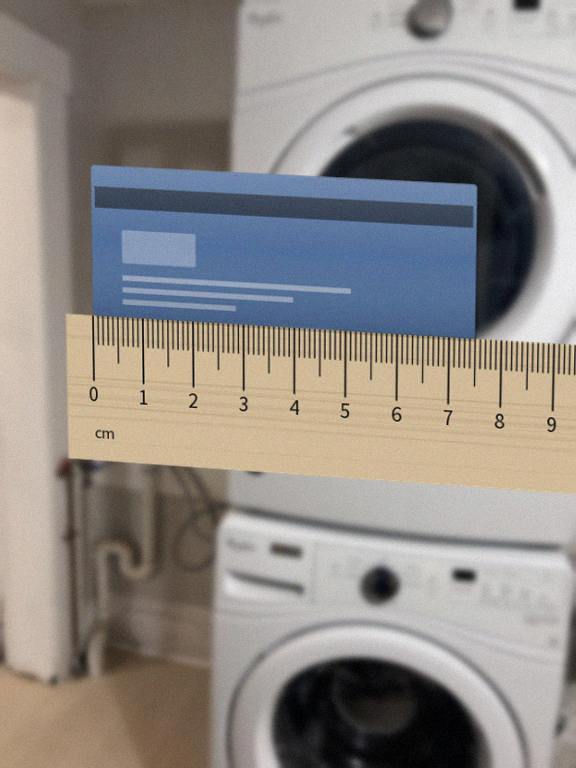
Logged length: 7.5 cm
